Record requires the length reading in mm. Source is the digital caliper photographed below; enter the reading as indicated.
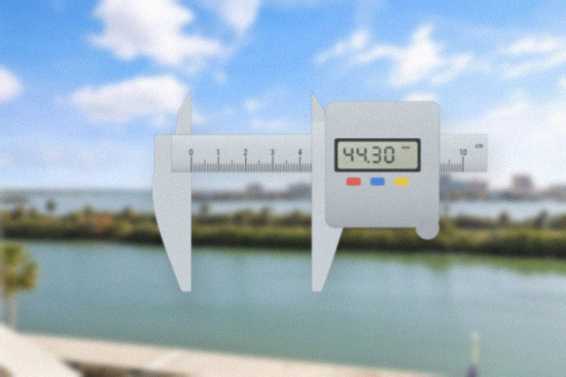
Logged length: 44.30 mm
